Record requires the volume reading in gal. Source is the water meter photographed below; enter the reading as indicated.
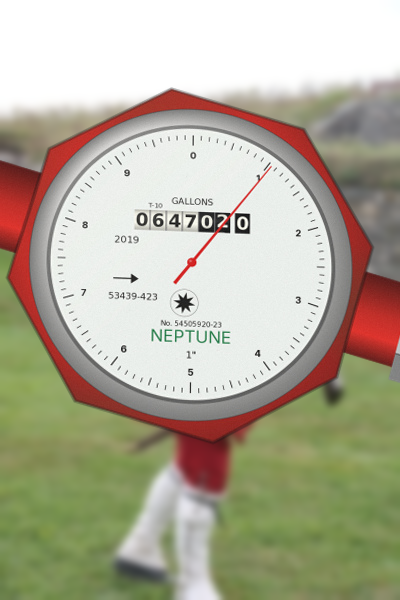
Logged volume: 647021.0 gal
